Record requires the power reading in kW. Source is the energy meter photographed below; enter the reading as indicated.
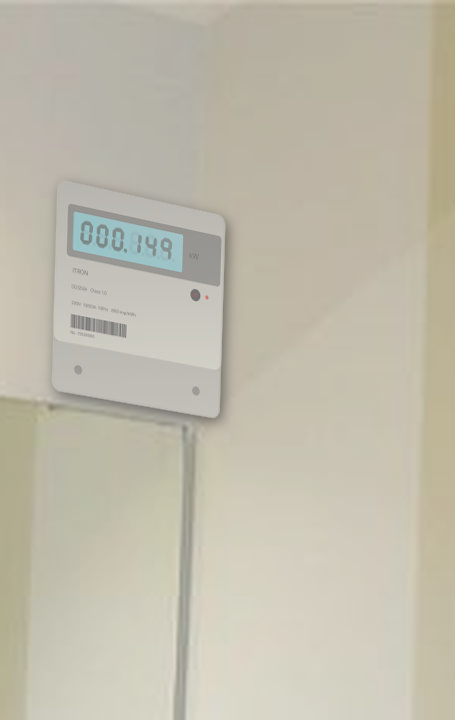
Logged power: 0.149 kW
